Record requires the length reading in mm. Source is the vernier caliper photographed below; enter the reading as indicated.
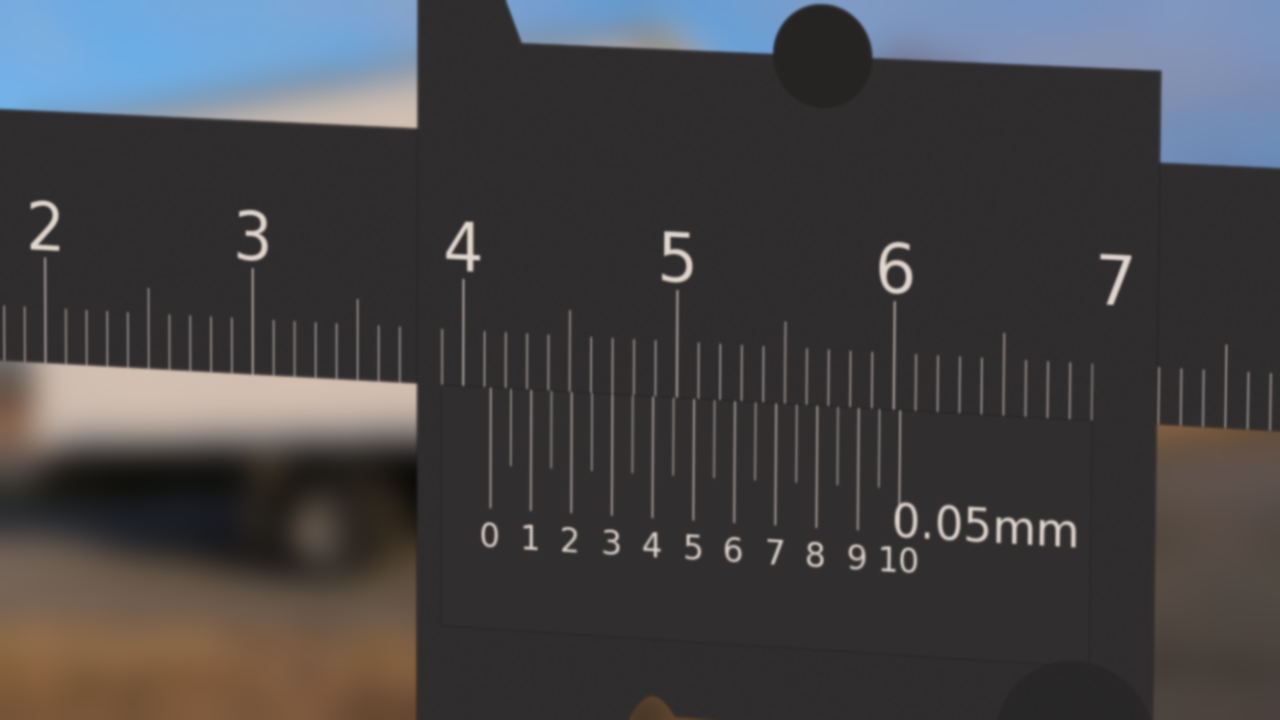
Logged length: 41.3 mm
